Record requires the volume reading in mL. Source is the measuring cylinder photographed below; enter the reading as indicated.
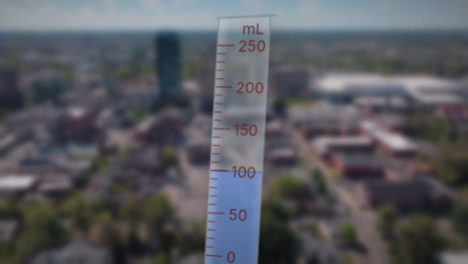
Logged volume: 100 mL
